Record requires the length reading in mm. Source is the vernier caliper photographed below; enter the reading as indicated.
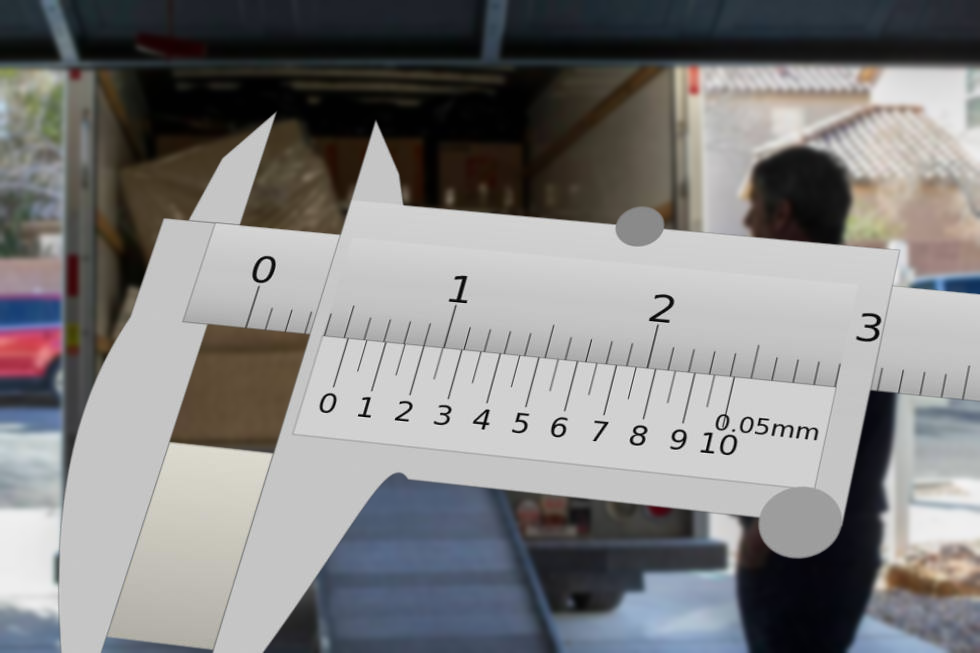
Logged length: 5.2 mm
